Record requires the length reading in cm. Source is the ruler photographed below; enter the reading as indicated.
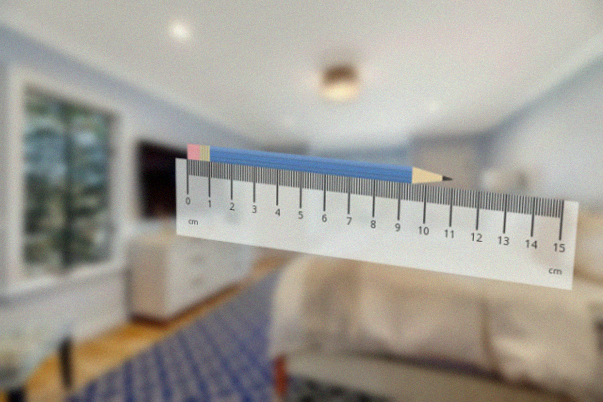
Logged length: 11 cm
